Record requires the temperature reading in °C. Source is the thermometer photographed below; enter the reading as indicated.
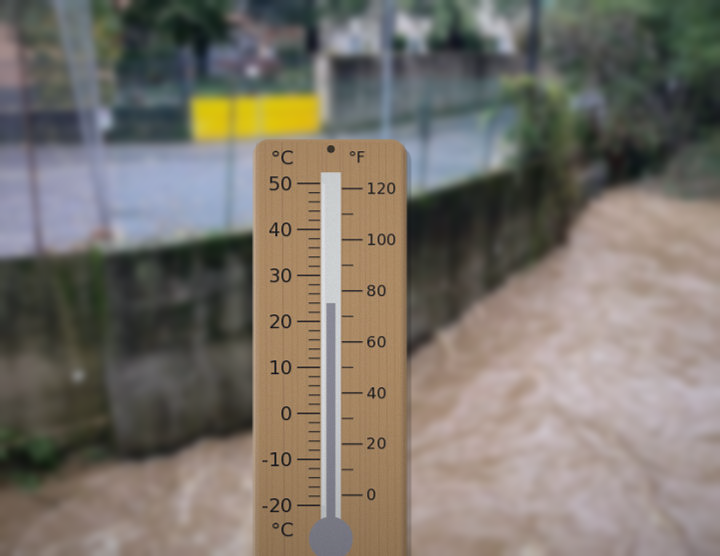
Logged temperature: 24 °C
